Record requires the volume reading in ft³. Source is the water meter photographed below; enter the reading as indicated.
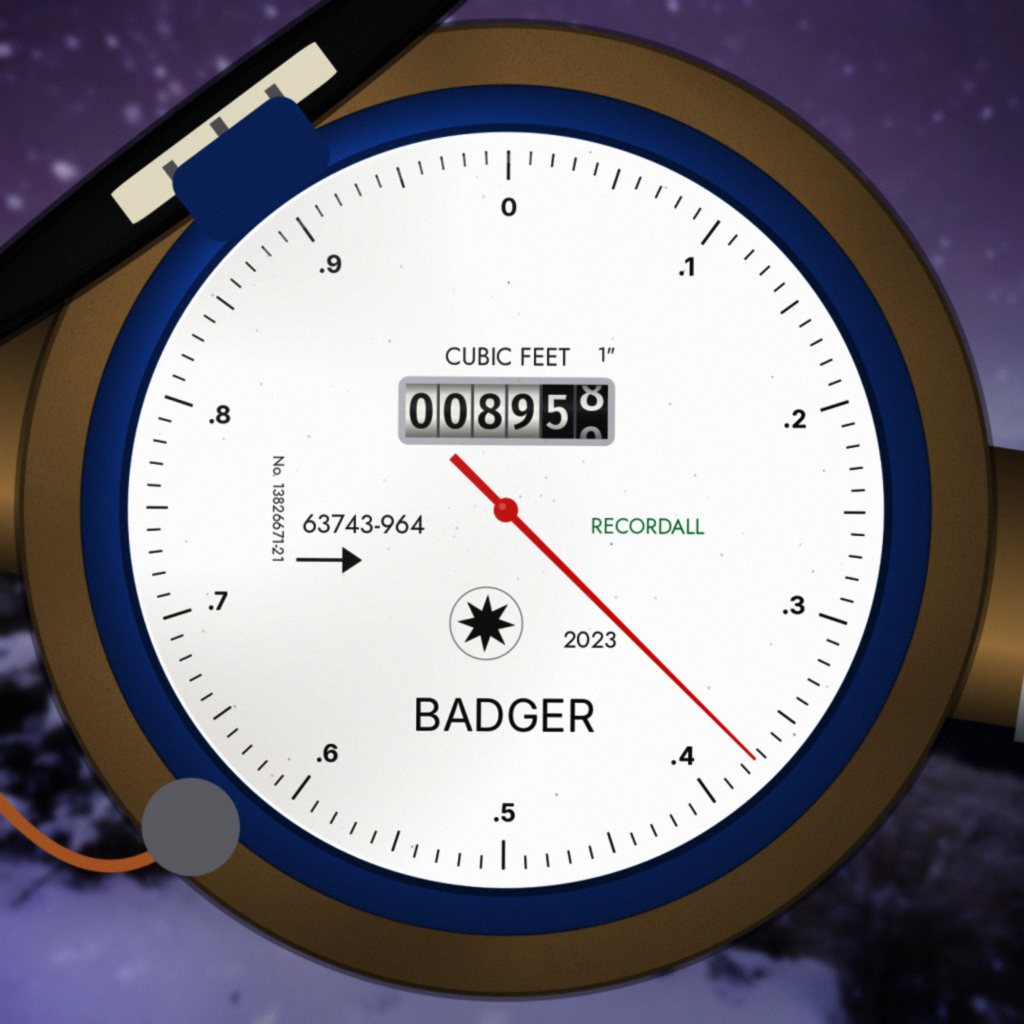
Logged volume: 8958.37 ft³
